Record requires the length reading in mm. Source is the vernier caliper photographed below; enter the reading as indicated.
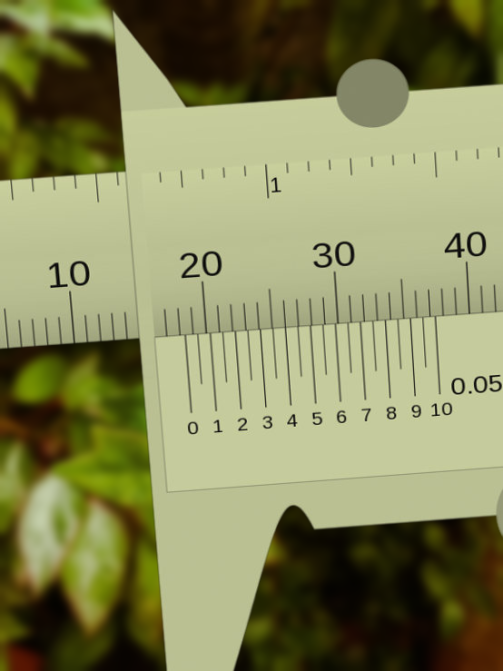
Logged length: 18.4 mm
